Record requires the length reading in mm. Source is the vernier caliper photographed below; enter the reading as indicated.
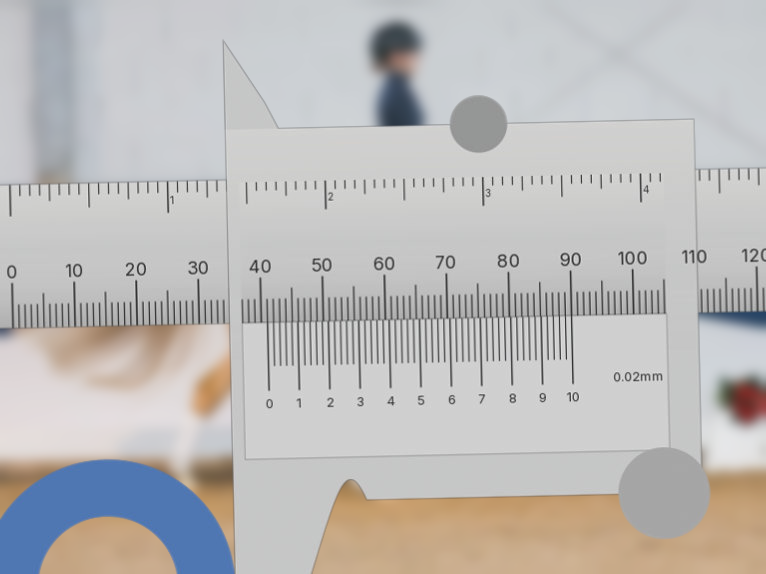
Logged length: 41.0 mm
